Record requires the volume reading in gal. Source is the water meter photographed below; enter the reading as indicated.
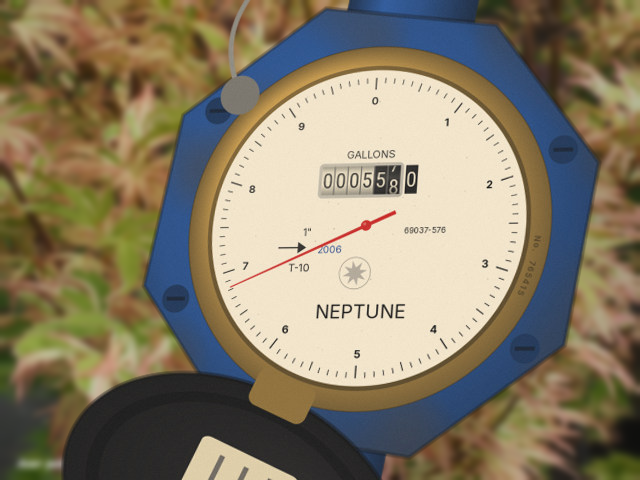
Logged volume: 5576.8 gal
